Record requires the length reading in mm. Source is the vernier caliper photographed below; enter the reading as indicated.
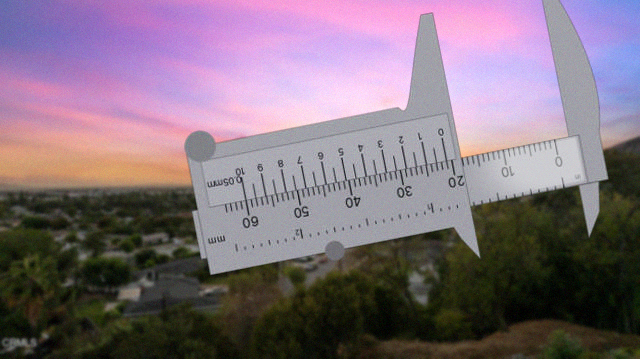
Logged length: 21.0 mm
